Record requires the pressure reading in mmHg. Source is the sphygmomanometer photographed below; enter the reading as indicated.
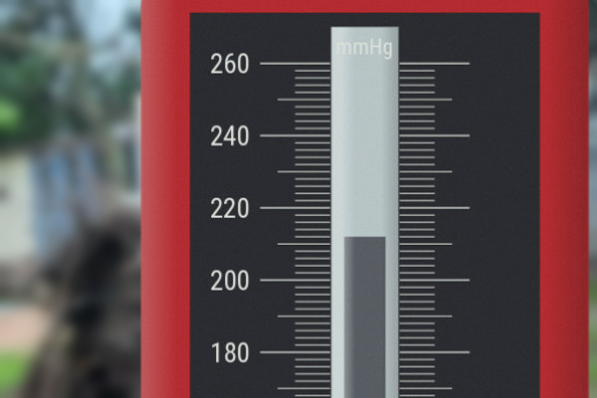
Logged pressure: 212 mmHg
